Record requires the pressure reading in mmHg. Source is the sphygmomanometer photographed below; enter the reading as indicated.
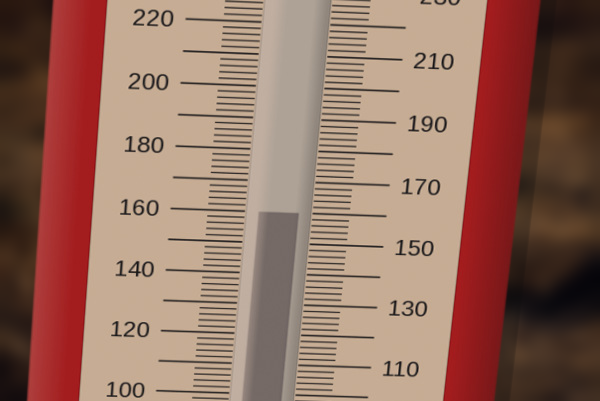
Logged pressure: 160 mmHg
